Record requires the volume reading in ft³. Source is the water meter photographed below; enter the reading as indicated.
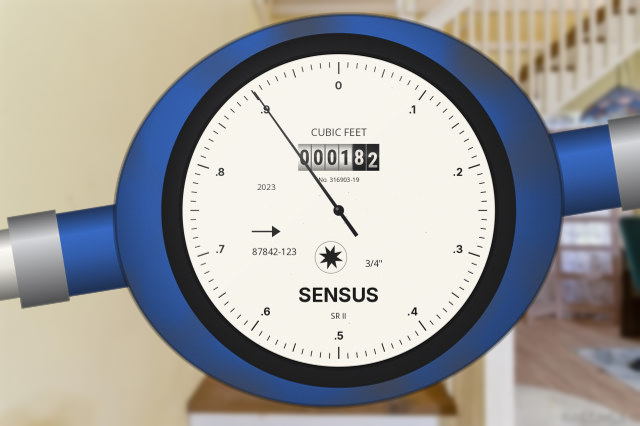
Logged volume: 181.90 ft³
